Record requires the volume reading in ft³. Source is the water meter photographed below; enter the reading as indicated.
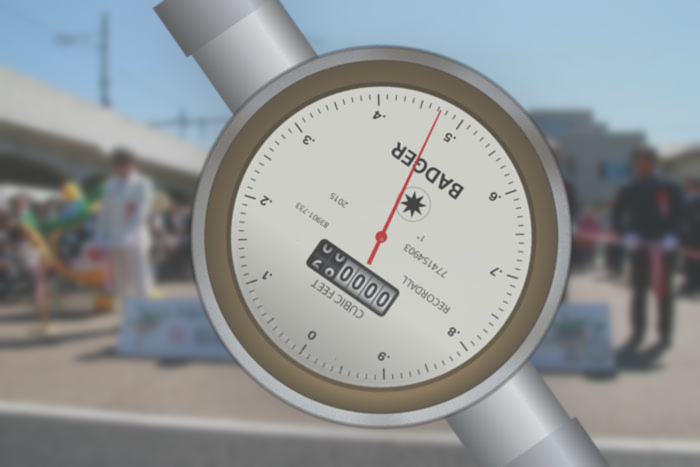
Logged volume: 89.47 ft³
